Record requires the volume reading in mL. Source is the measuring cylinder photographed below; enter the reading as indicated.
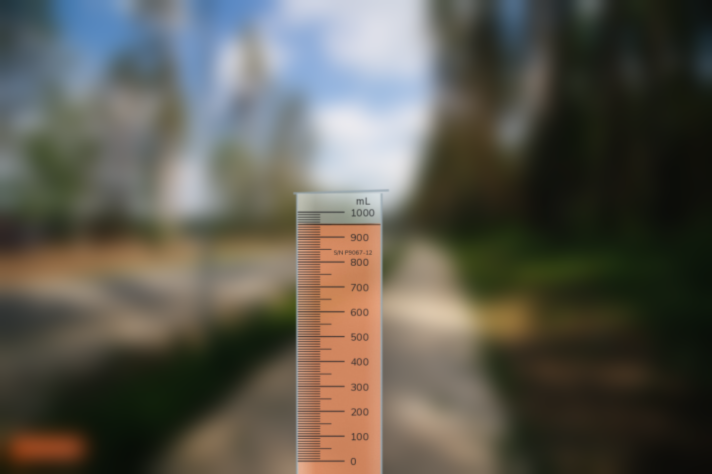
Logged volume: 950 mL
